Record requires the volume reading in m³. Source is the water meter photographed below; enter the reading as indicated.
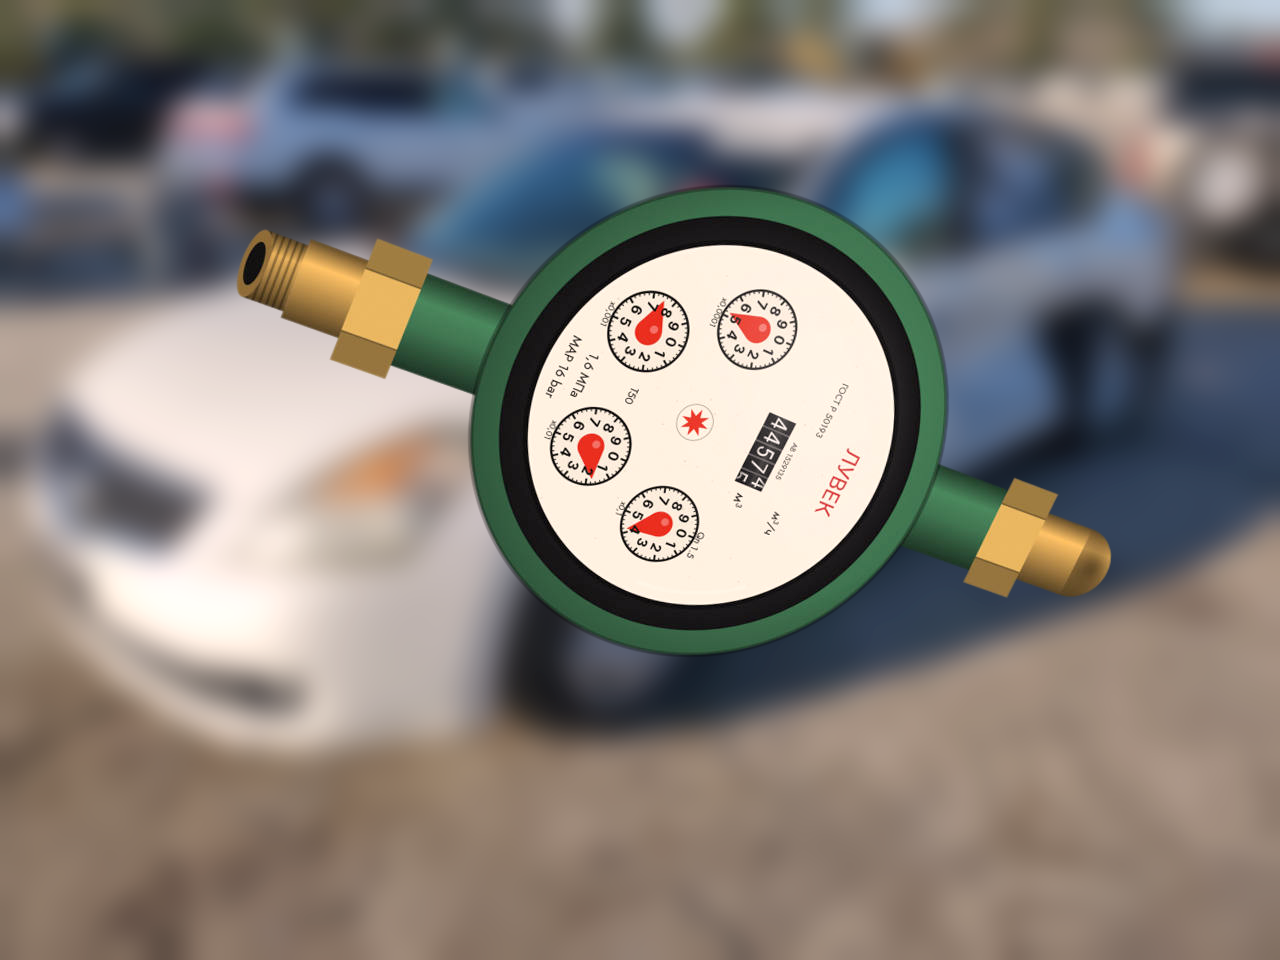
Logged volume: 44574.4175 m³
